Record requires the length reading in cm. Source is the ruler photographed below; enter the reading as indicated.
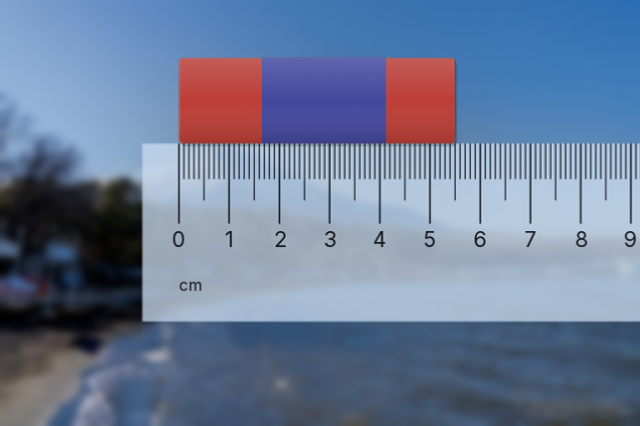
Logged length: 5.5 cm
